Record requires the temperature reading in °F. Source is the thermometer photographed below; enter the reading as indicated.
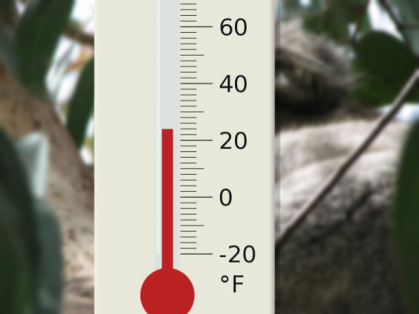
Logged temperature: 24 °F
